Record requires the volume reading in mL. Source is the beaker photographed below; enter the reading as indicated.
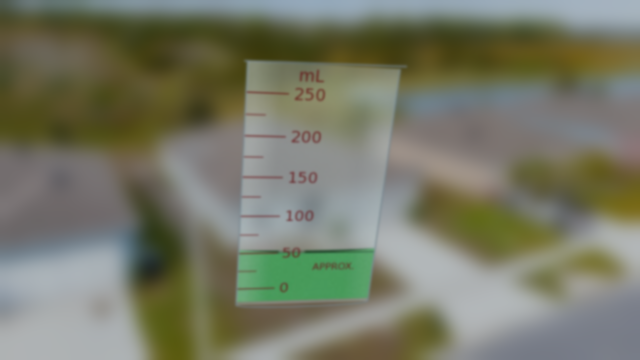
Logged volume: 50 mL
